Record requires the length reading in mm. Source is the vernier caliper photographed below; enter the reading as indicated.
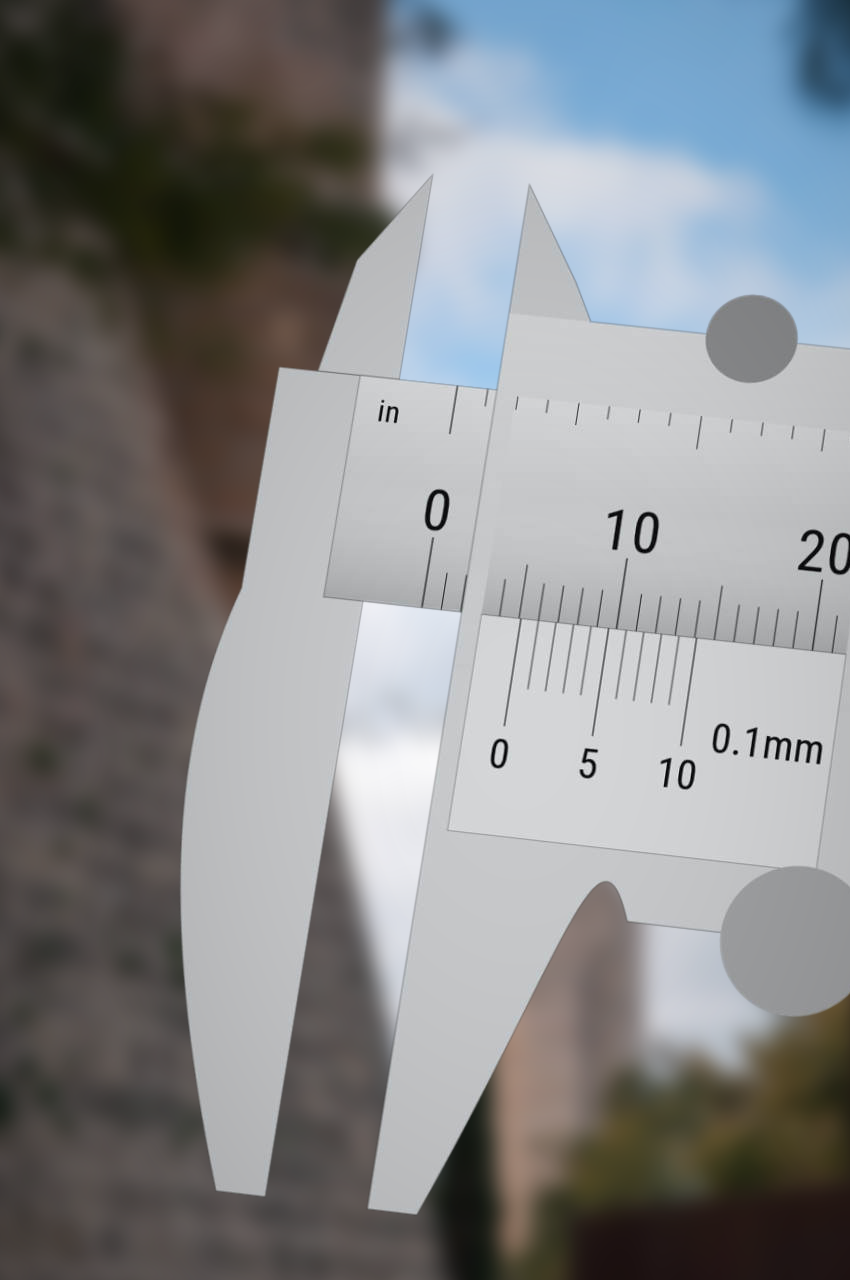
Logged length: 5.1 mm
